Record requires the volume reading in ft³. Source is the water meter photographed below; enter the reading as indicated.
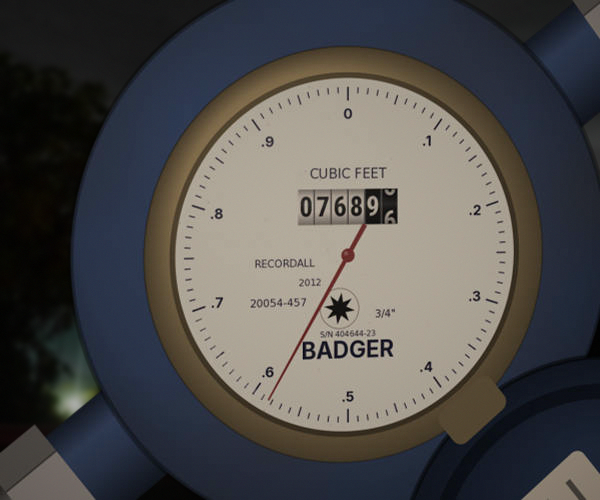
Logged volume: 76895.58 ft³
